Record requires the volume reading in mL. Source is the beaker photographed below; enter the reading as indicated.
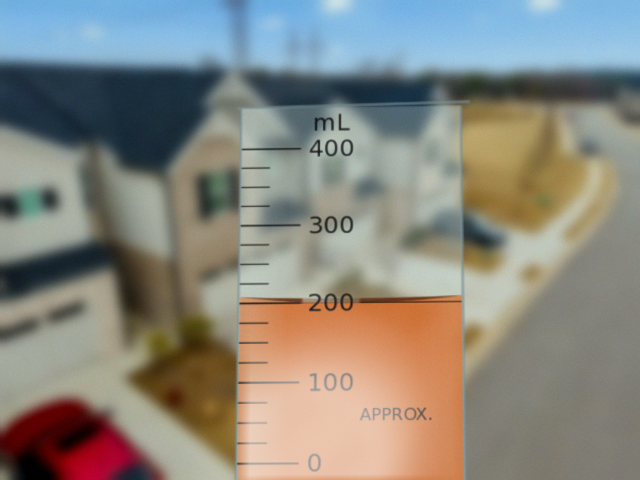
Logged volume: 200 mL
